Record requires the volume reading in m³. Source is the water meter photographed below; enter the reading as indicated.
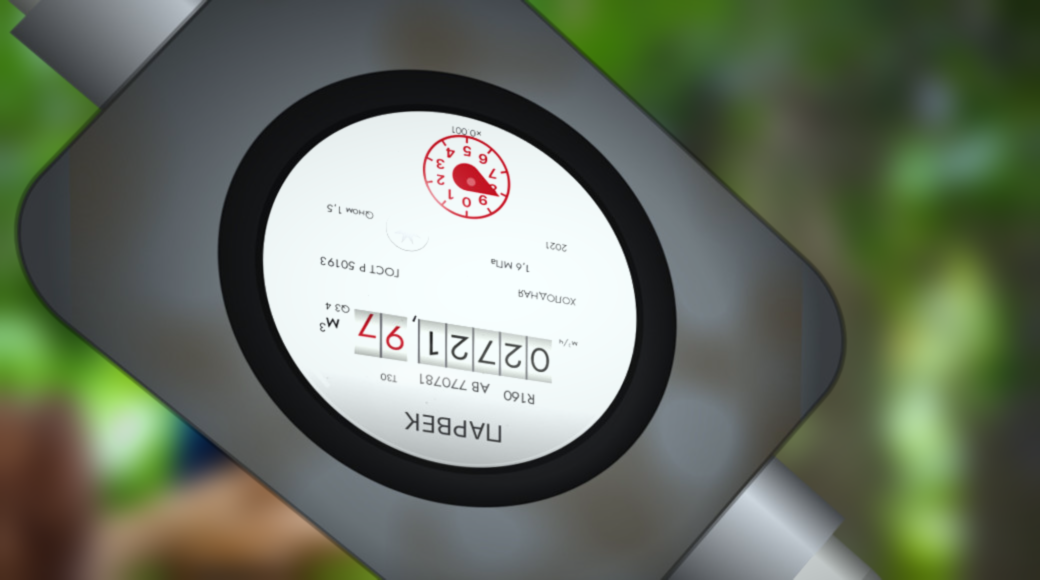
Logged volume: 2721.968 m³
